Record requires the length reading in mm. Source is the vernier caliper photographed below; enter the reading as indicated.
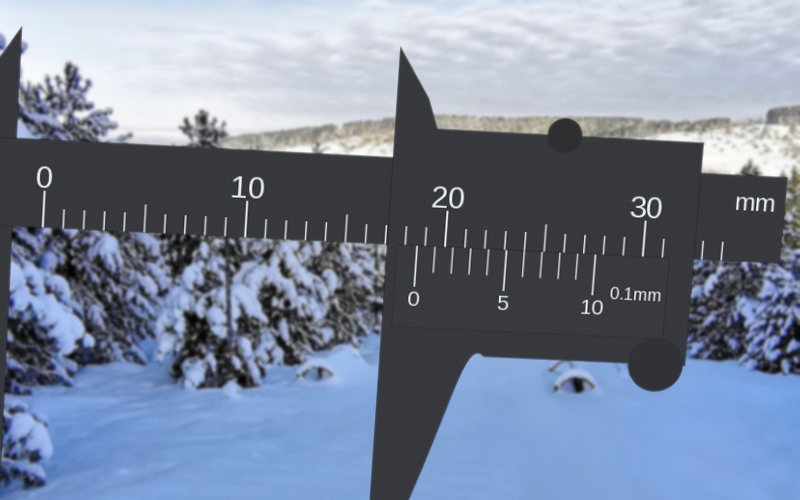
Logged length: 18.6 mm
